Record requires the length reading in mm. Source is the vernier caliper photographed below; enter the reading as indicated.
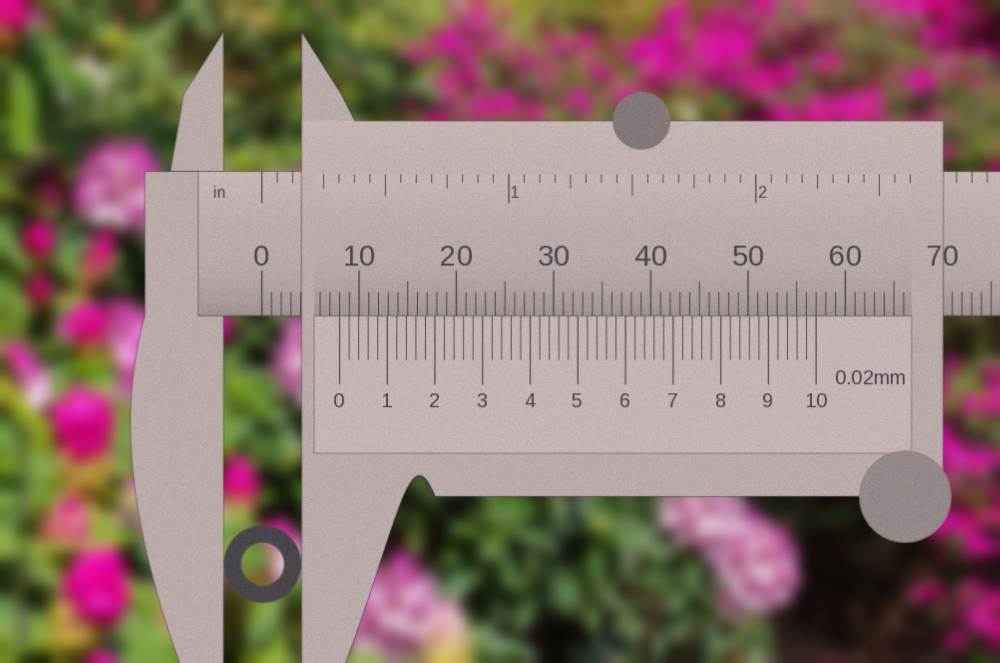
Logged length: 8.0 mm
